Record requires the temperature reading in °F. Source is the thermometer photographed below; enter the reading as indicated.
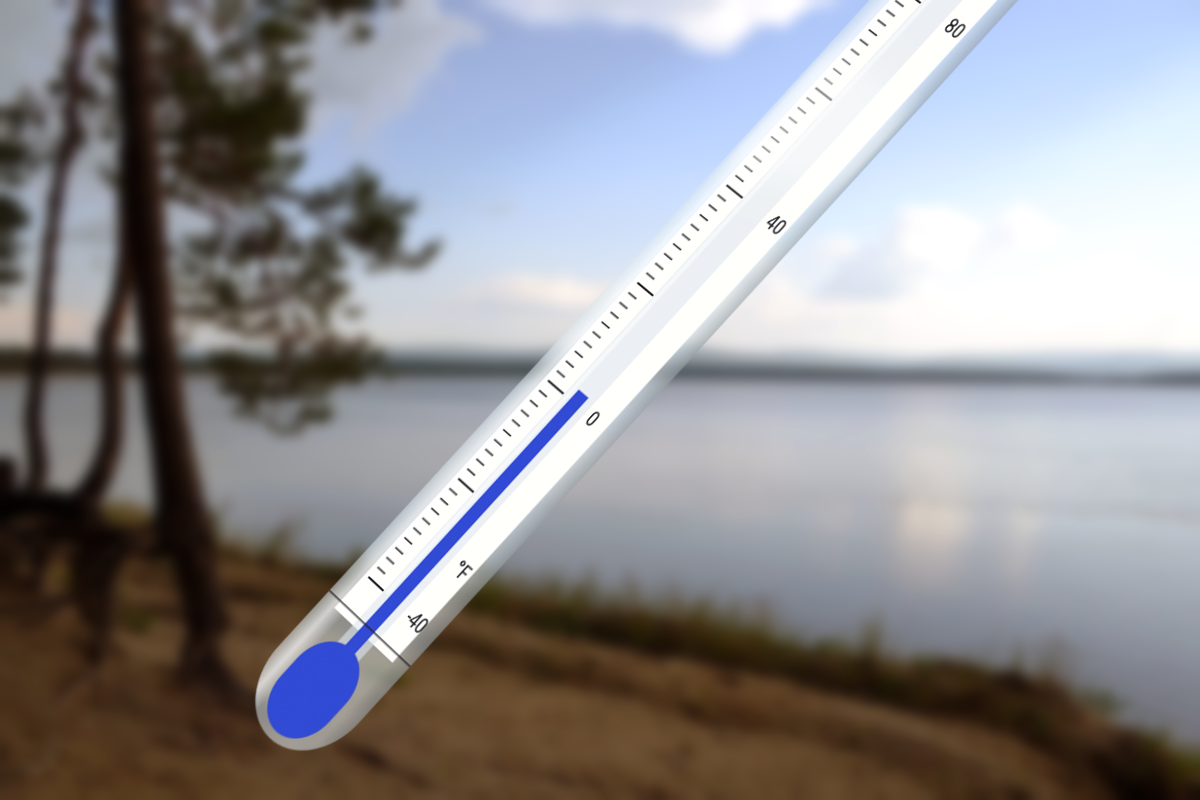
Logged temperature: 2 °F
